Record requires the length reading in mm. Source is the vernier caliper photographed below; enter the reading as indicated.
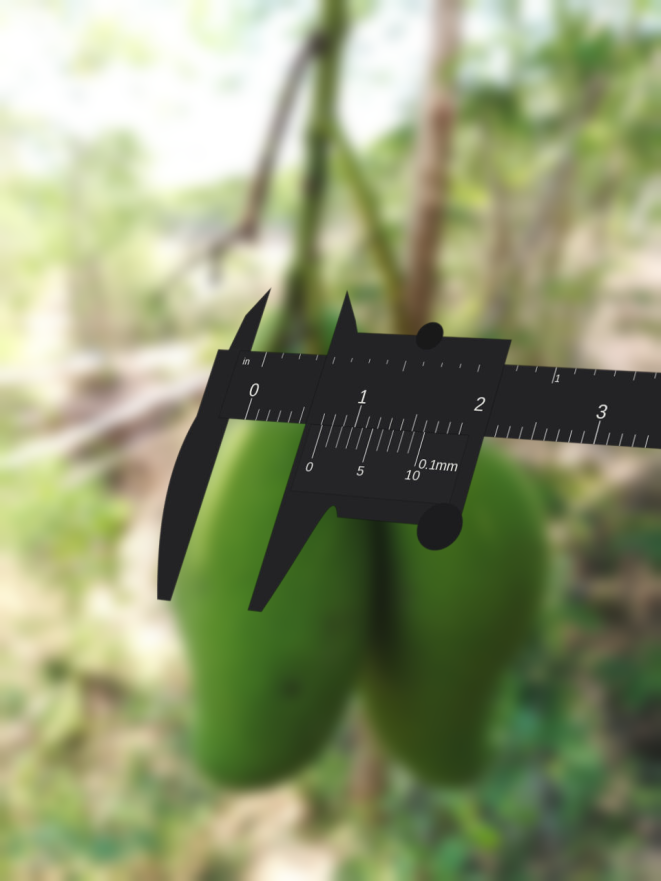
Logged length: 7.1 mm
